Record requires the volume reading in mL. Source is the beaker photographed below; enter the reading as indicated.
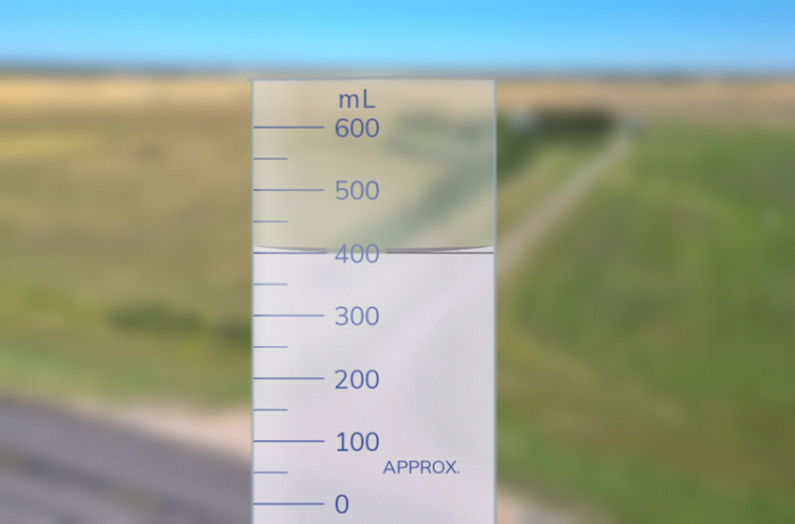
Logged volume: 400 mL
